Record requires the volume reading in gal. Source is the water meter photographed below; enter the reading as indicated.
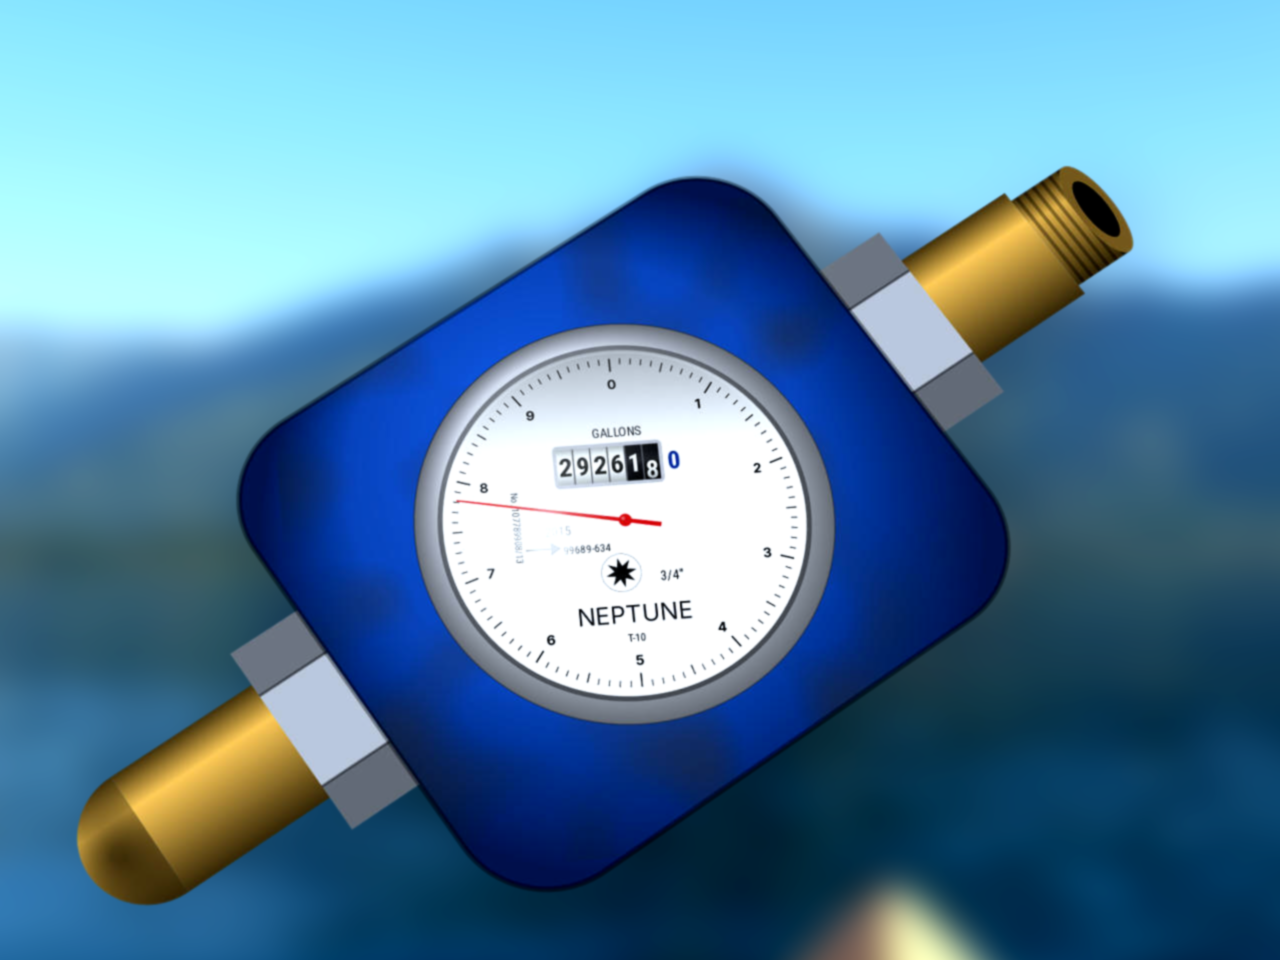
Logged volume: 2926177.8 gal
